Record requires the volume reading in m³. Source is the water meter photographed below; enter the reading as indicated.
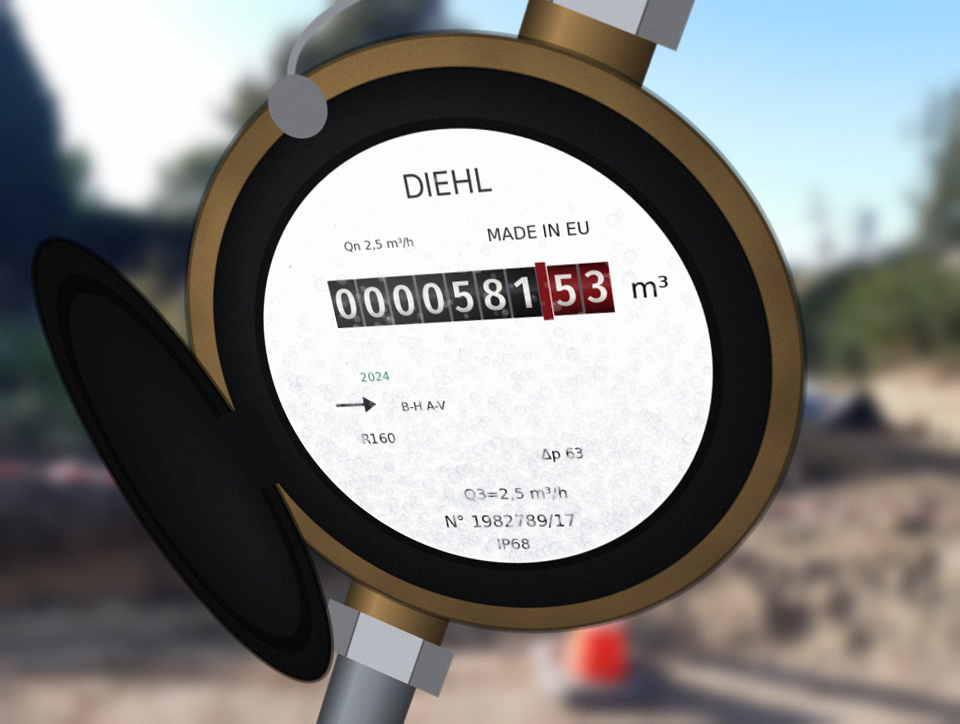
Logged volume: 581.53 m³
